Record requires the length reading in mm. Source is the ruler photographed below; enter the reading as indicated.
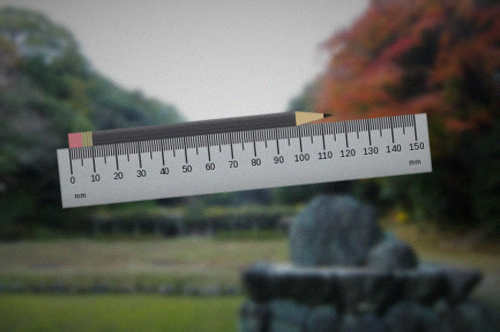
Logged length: 115 mm
